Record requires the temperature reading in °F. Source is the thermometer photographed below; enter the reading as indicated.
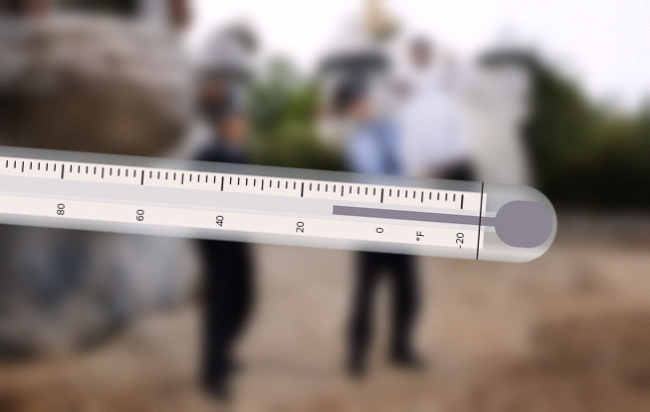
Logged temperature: 12 °F
